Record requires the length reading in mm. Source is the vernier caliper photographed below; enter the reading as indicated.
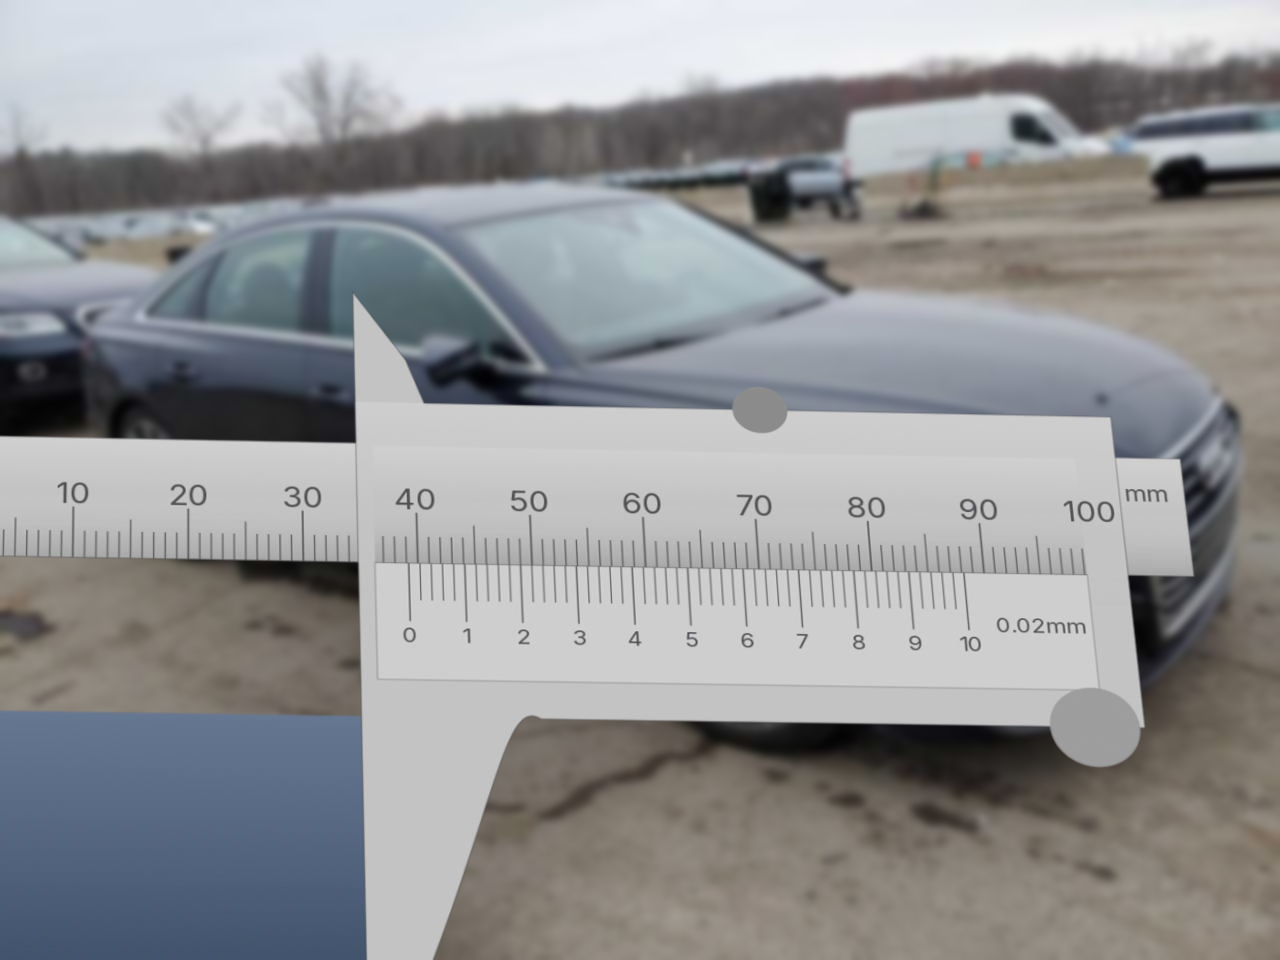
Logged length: 39.2 mm
